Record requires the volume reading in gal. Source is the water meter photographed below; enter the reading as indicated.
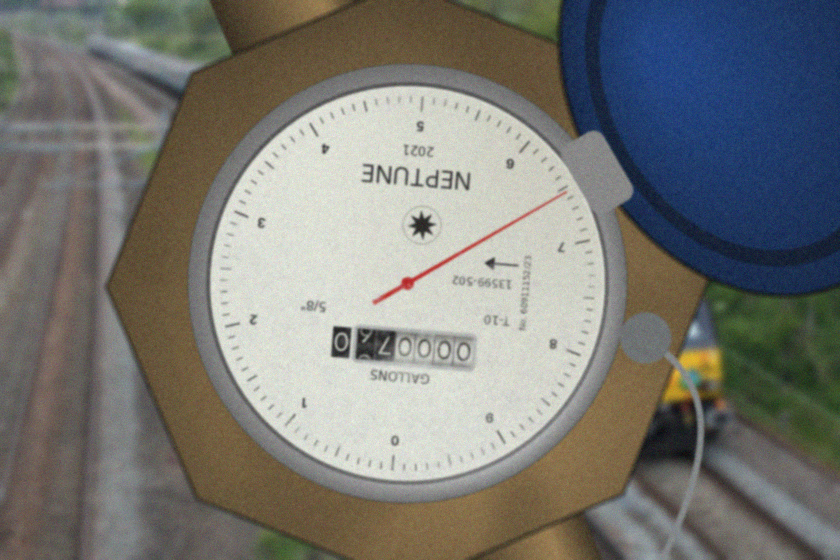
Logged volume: 756.5 gal
